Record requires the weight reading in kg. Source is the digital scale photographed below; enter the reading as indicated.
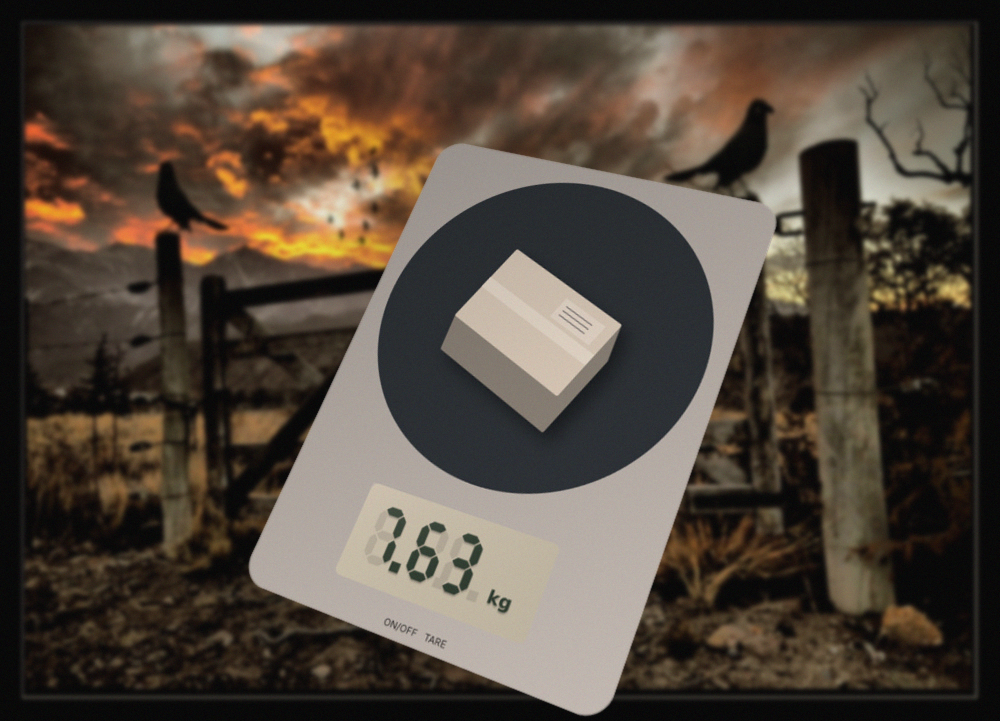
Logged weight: 7.63 kg
